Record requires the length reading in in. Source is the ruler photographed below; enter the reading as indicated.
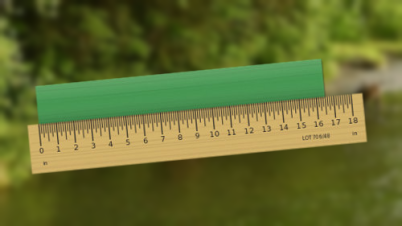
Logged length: 16.5 in
